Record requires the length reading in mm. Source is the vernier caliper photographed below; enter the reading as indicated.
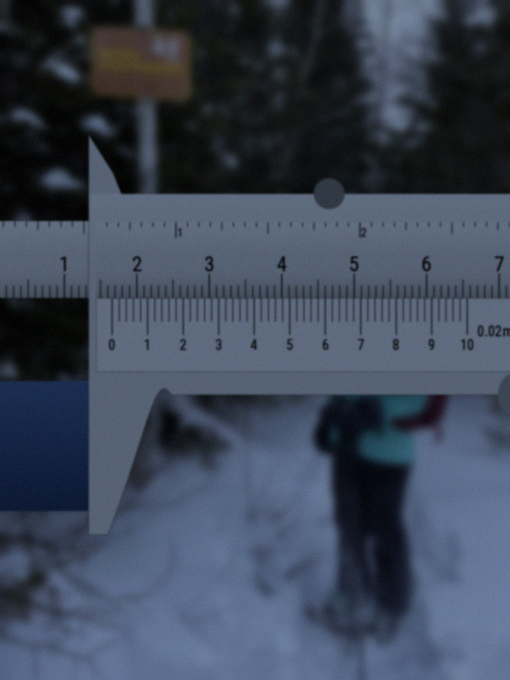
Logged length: 16.6 mm
